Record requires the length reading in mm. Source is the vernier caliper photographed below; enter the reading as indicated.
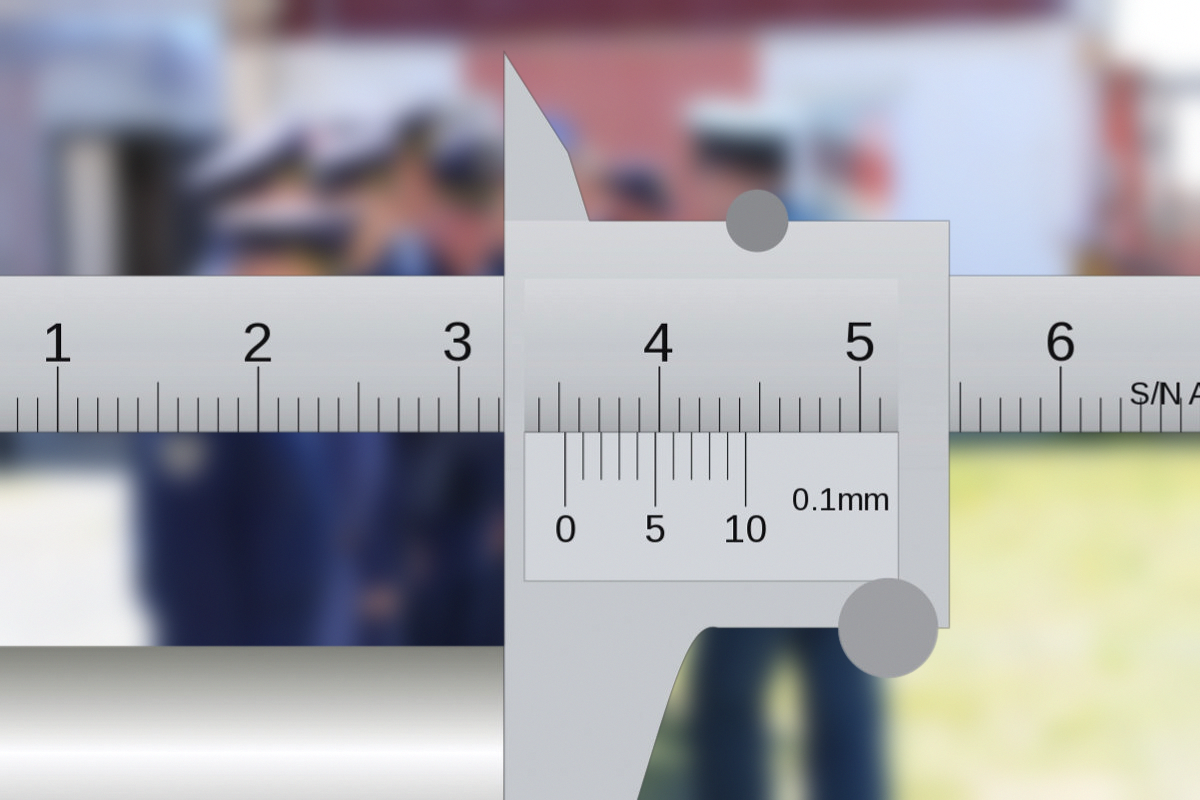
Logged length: 35.3 mm
